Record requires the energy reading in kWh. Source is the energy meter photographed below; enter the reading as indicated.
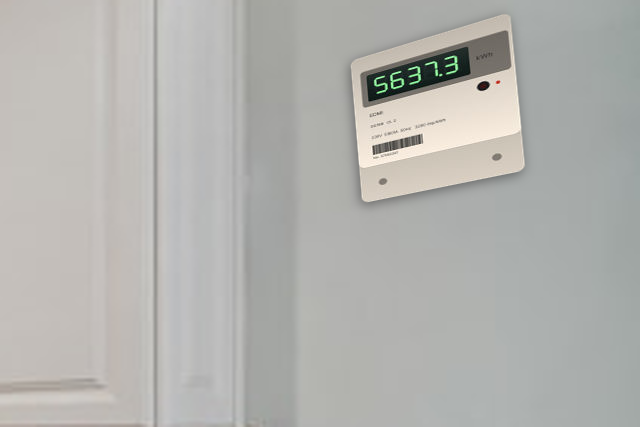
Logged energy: 5637.3 kWh
